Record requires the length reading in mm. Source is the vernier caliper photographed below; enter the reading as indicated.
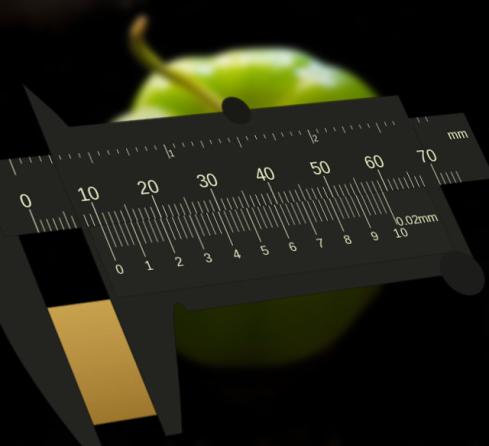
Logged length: 10.0 mm
